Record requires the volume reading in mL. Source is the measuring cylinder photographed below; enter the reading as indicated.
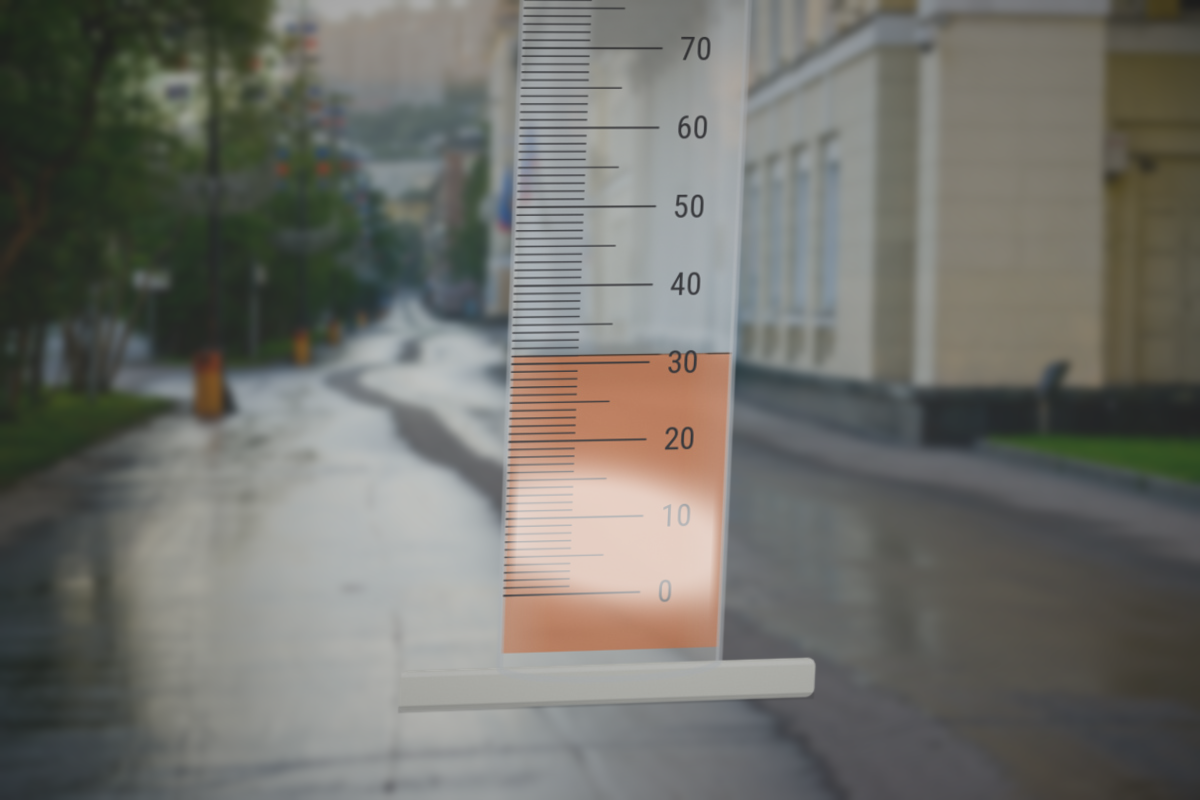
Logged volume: 31 mL
